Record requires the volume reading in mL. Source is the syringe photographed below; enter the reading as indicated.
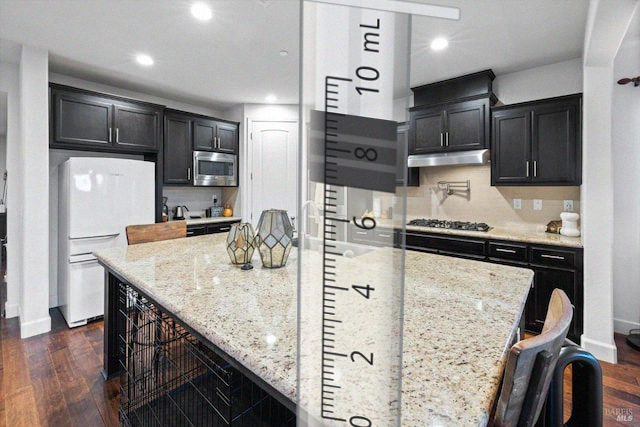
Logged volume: 7 mL
